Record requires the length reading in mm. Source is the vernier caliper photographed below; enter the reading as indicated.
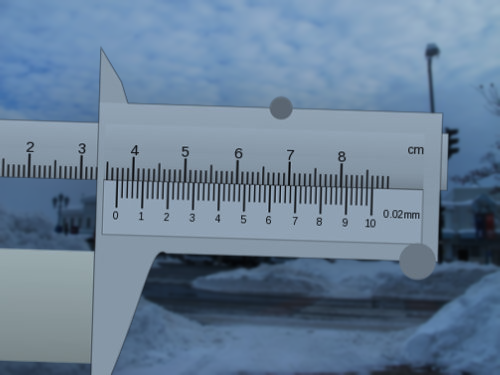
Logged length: 37.0 mm
